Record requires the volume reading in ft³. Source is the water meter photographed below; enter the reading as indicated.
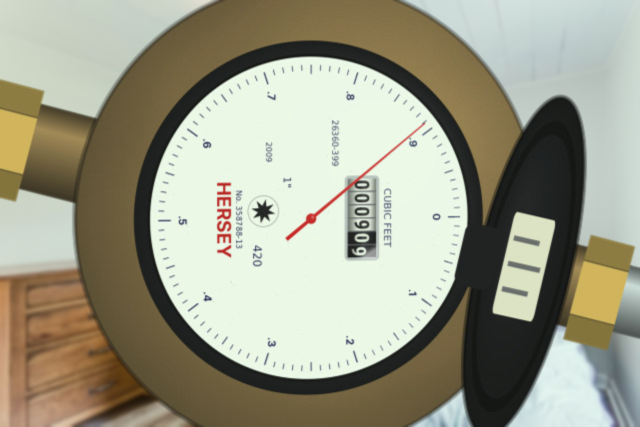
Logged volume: 908.89 ft³
